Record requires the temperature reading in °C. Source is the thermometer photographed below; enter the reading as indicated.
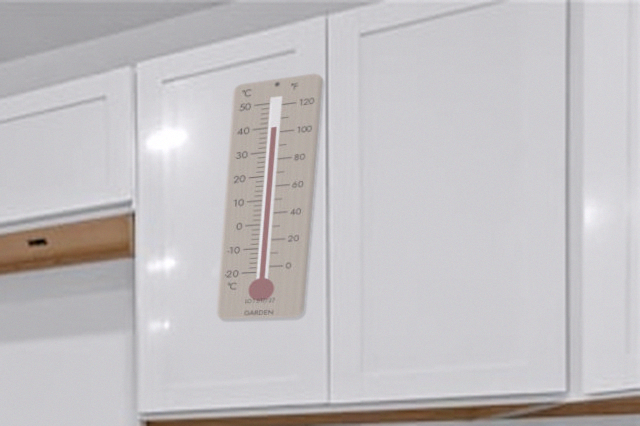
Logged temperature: 40 °C
